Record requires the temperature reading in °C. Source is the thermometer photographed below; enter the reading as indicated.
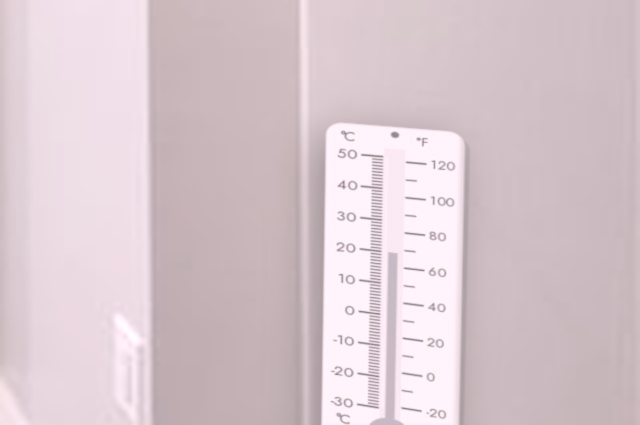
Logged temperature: 20 °C
